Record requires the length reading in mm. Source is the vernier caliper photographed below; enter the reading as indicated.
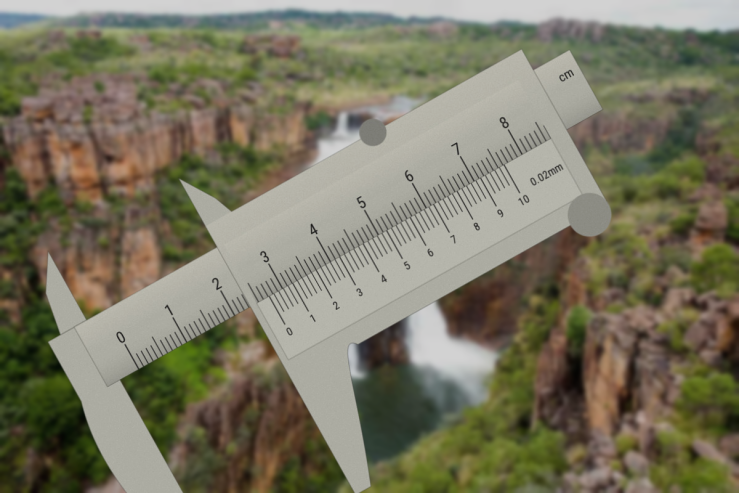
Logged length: 27.2 mm
